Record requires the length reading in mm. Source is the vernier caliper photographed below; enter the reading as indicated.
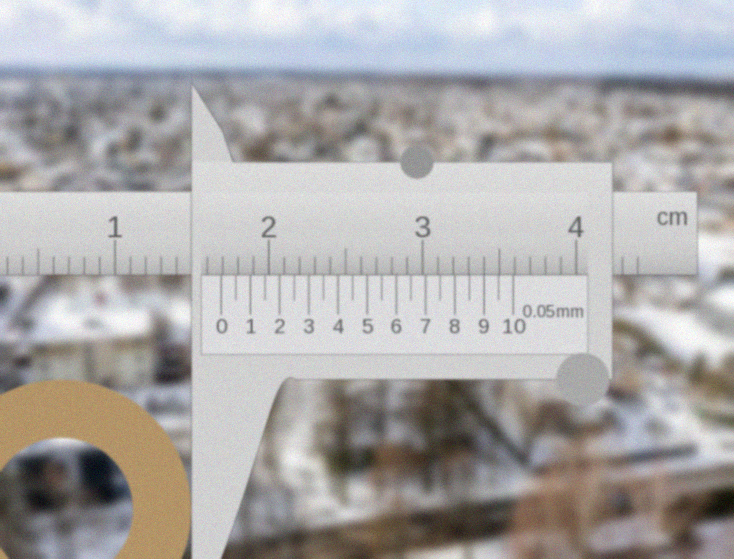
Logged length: 16.9 mm
